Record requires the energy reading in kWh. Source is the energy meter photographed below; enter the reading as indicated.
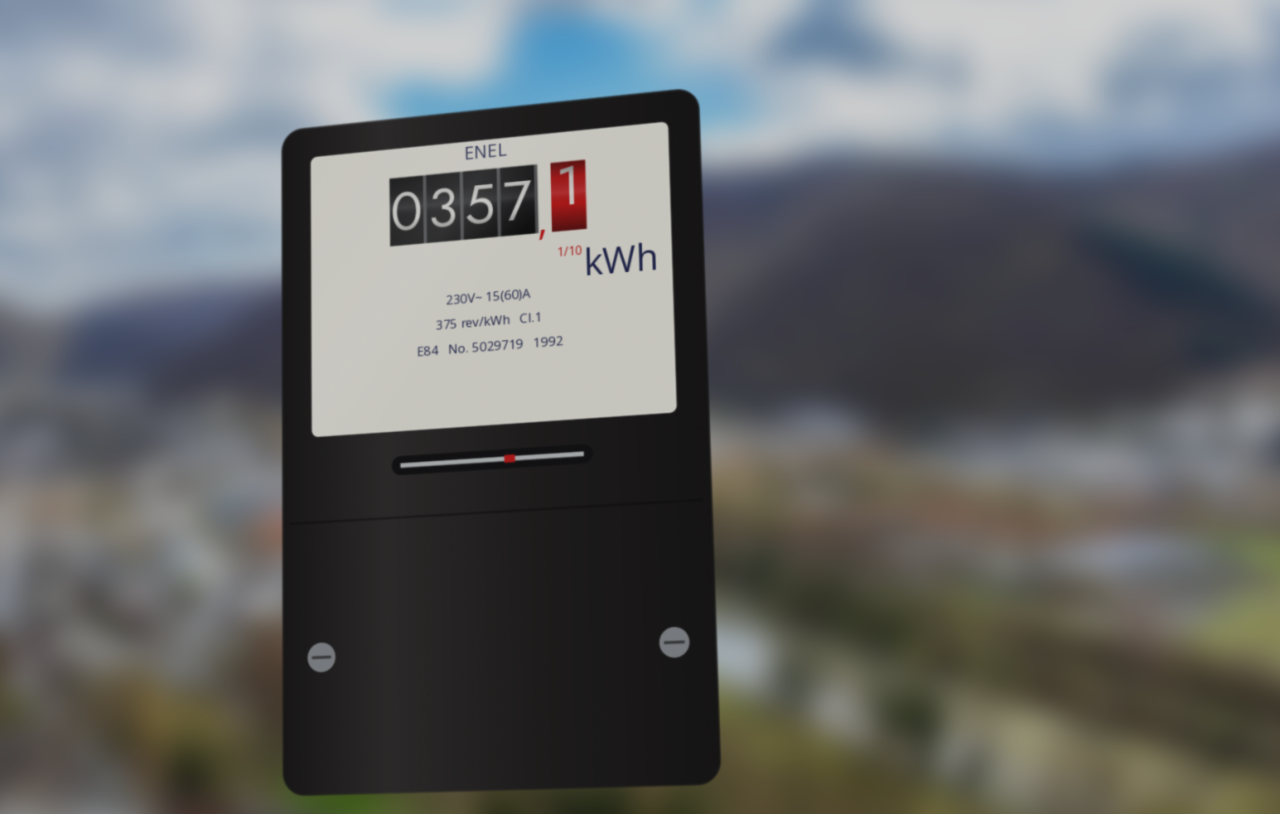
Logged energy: 357.1 kWh
